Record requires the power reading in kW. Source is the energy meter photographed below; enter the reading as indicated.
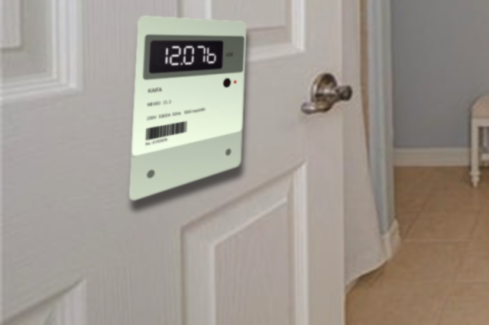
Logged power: 12.076 kW
